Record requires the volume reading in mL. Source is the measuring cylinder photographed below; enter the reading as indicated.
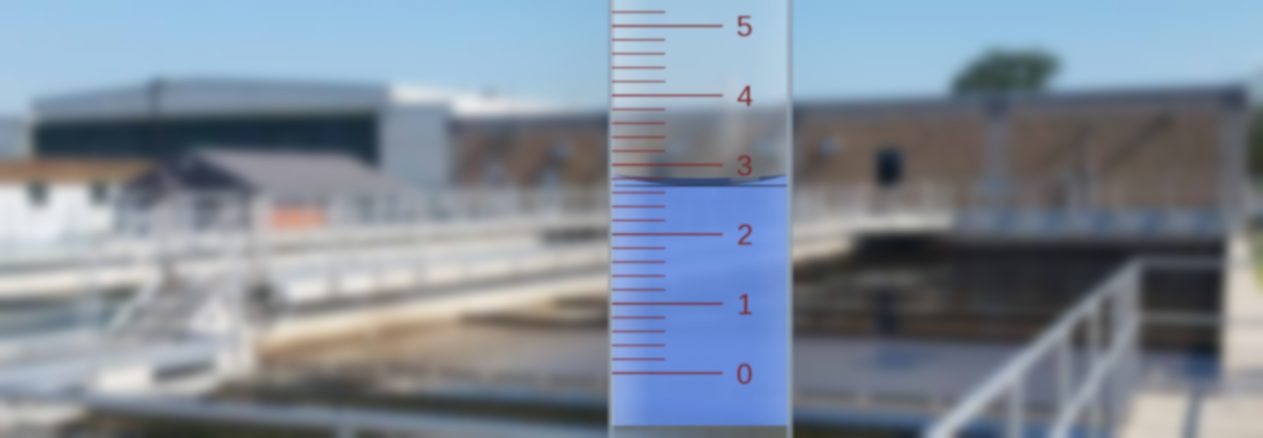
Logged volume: 2.7 mL
